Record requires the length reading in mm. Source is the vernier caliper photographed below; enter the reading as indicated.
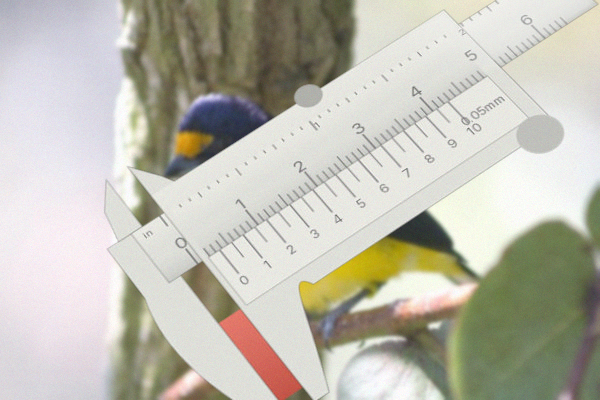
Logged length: 3.6 mm
